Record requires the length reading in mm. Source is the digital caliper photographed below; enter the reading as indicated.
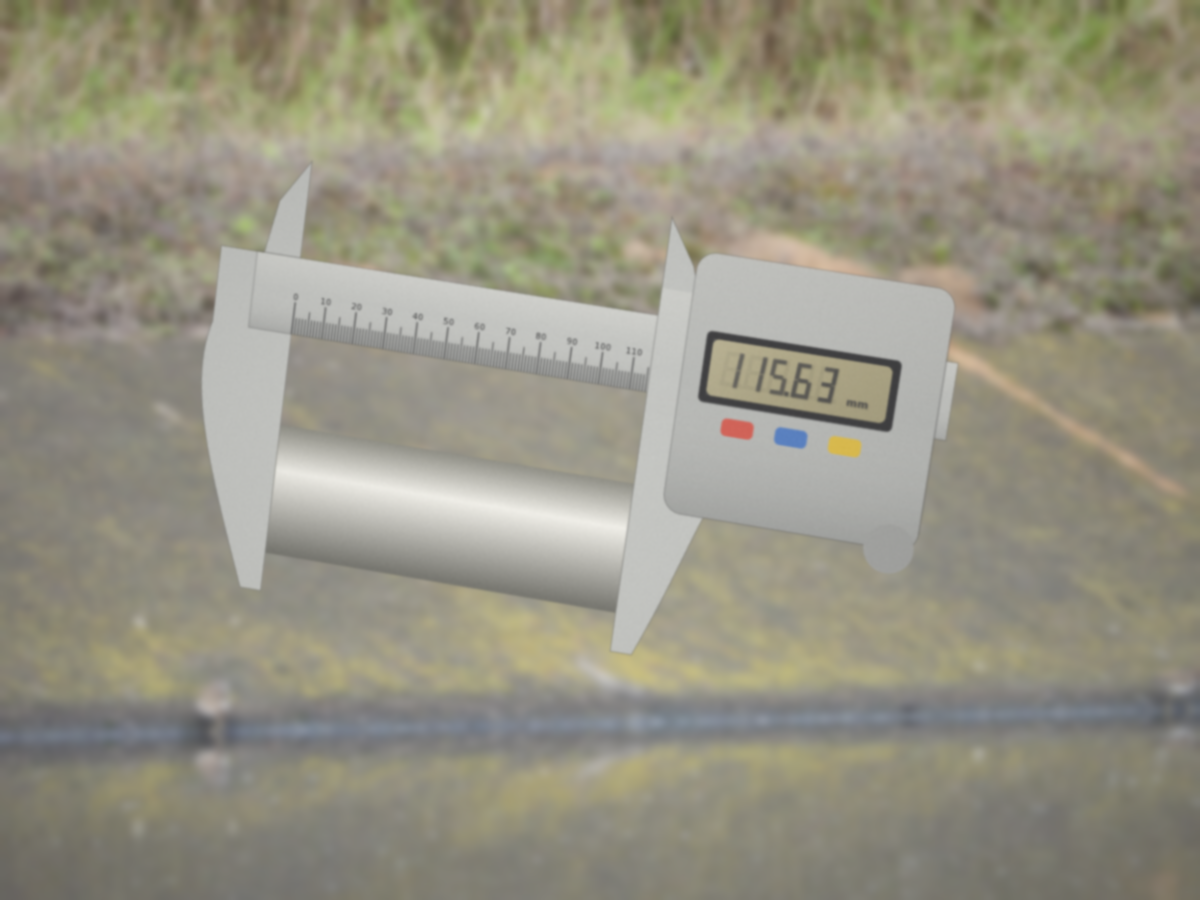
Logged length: 115.63 mm
